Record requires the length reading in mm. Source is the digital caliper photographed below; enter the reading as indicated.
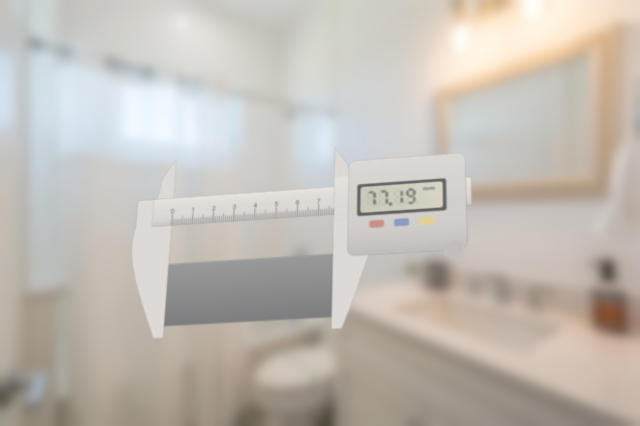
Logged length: 77.19 mm
